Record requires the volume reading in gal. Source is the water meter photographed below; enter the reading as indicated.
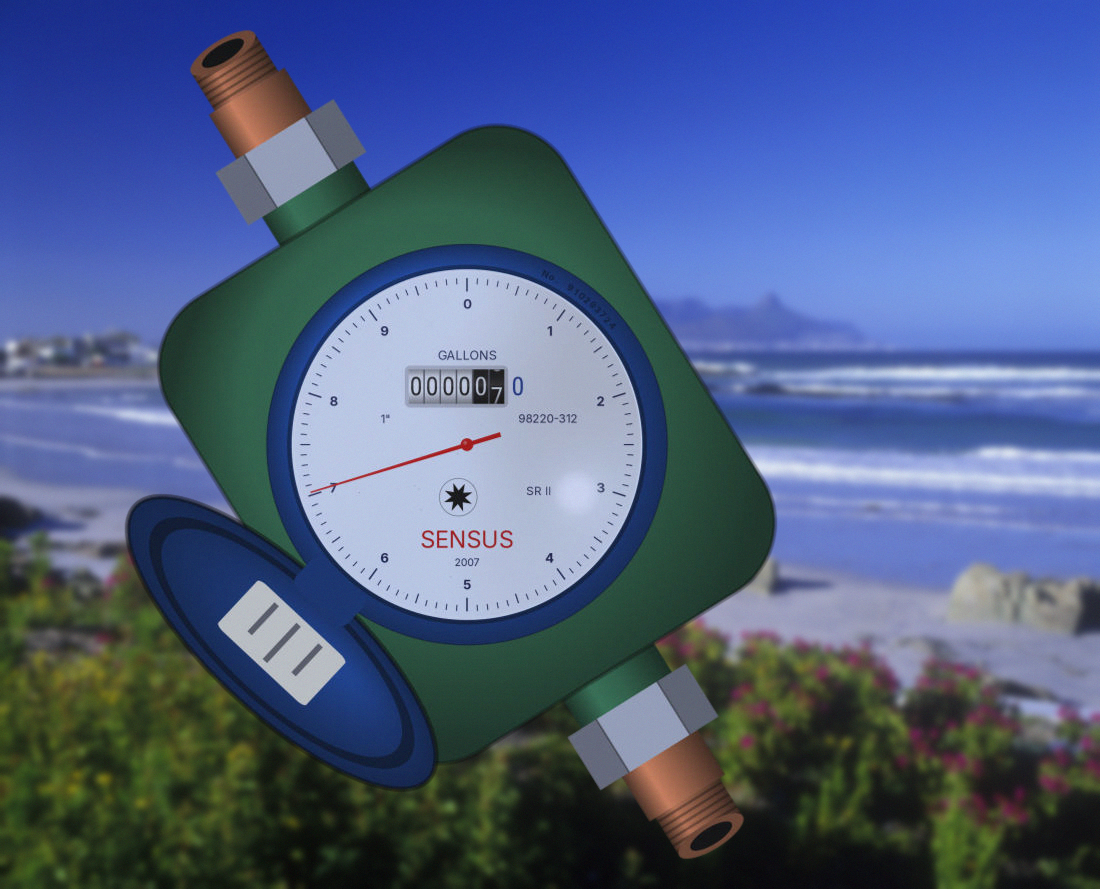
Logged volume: 67.0 gal
